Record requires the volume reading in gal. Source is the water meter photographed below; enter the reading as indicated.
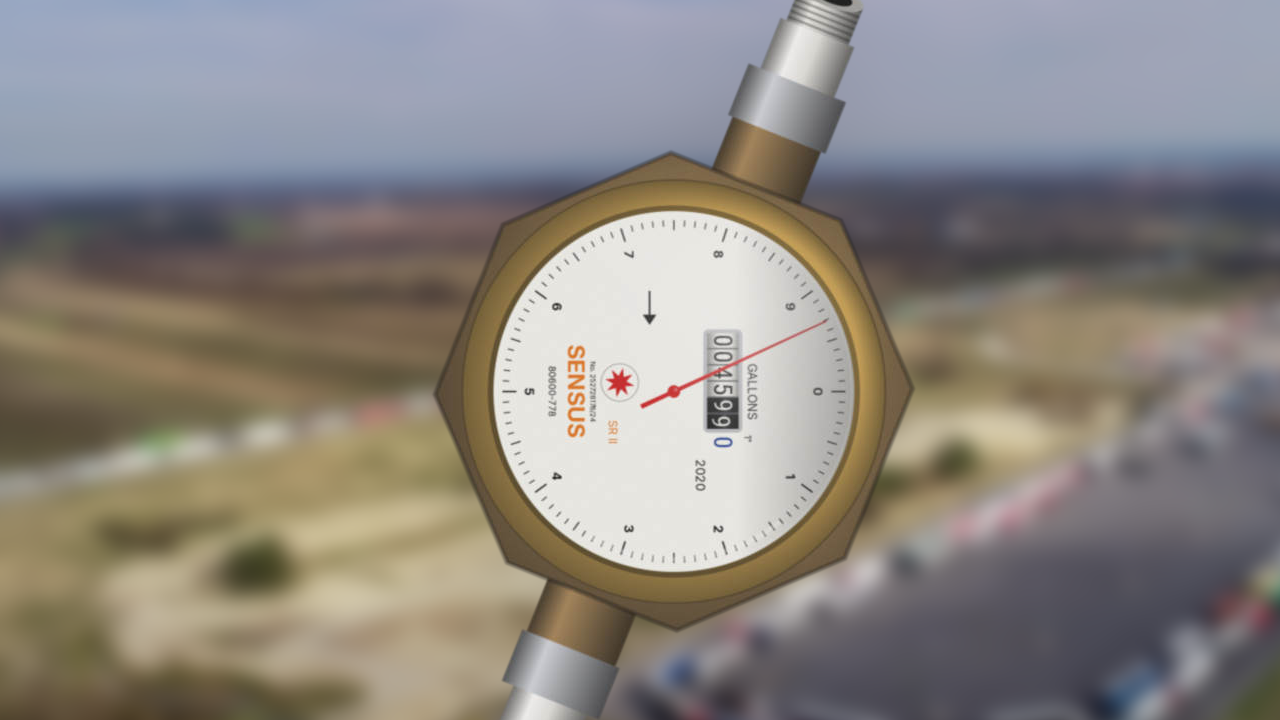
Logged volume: 45989.3 gal
